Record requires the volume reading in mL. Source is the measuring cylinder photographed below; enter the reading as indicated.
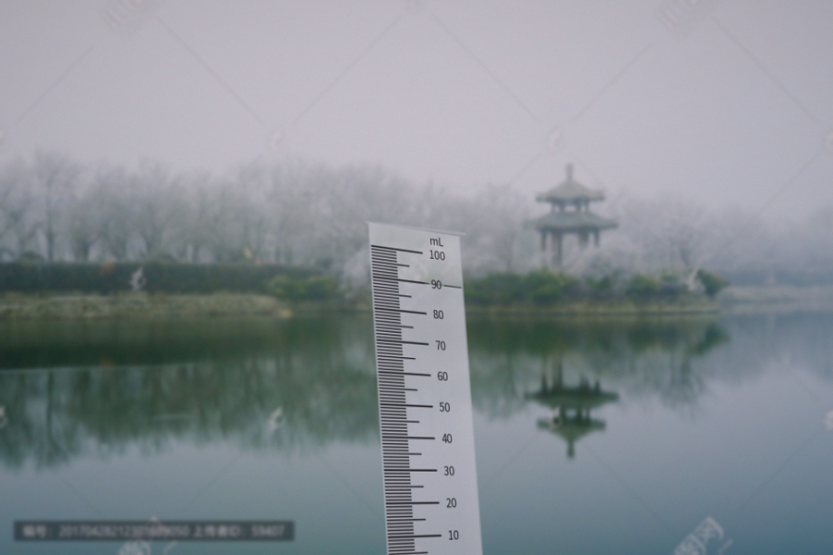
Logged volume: 90 mL
